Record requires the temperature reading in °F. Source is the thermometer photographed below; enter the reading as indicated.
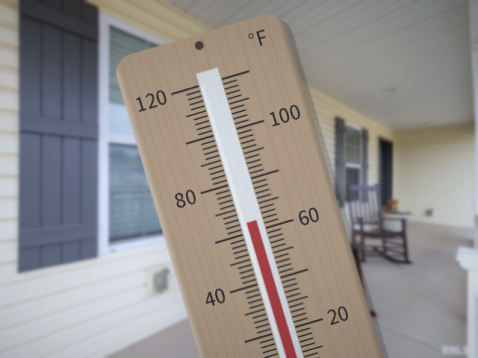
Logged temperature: 64 °F
